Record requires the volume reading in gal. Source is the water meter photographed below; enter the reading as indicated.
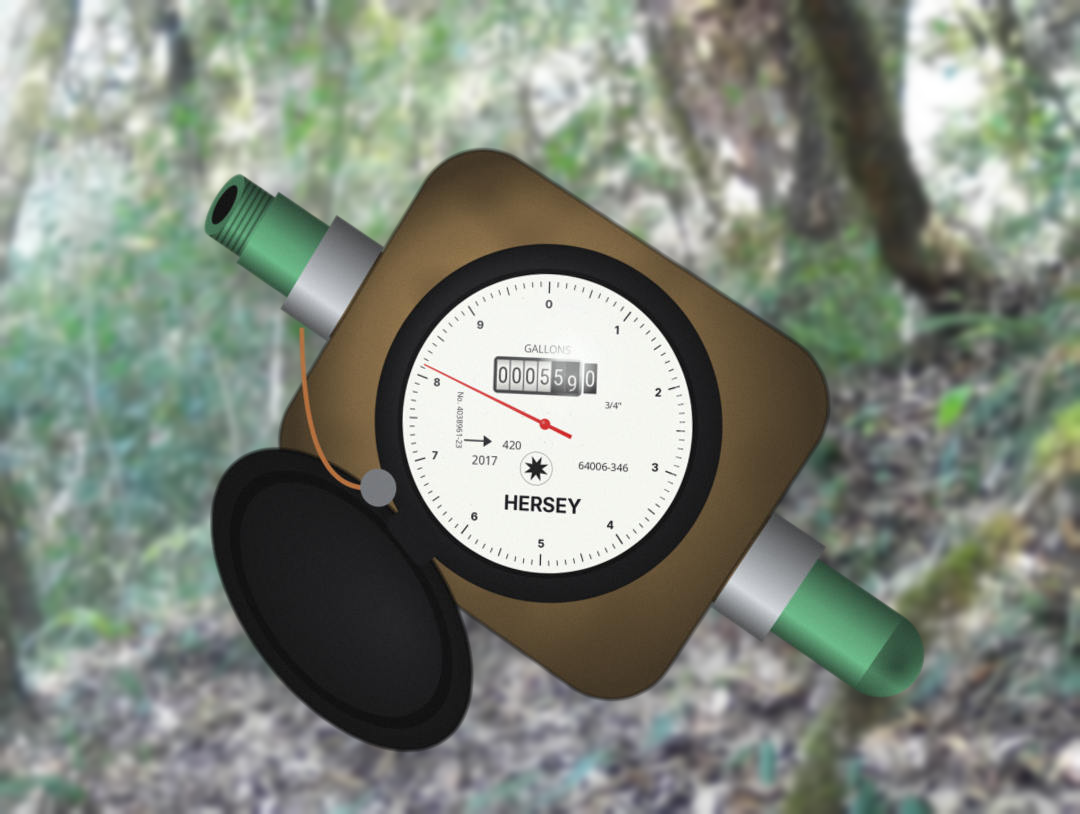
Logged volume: 5588.1 gal
